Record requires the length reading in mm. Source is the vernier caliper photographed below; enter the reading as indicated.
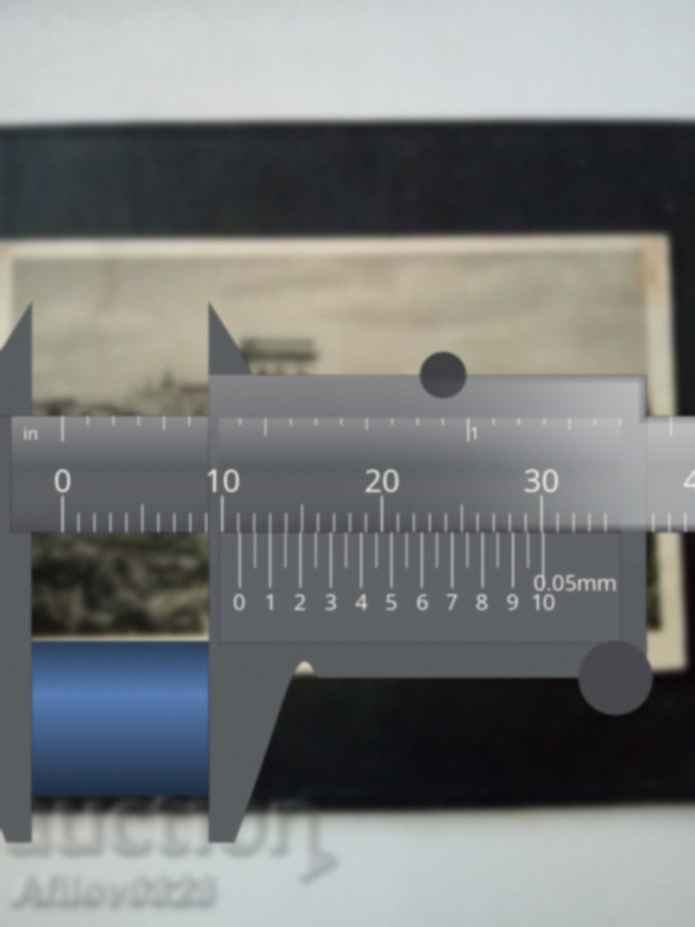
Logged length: 11.1 mm
